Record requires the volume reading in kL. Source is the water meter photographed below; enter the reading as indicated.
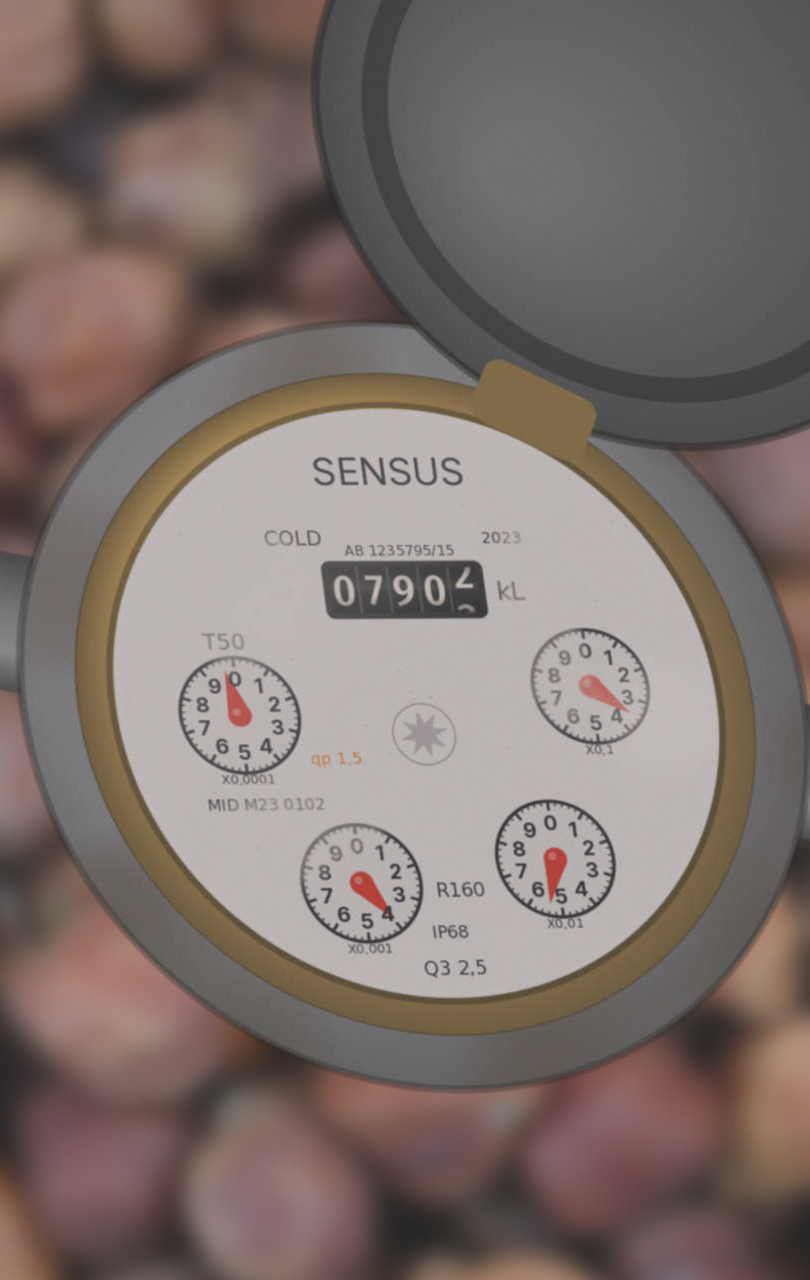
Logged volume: 7902.3539 kL
